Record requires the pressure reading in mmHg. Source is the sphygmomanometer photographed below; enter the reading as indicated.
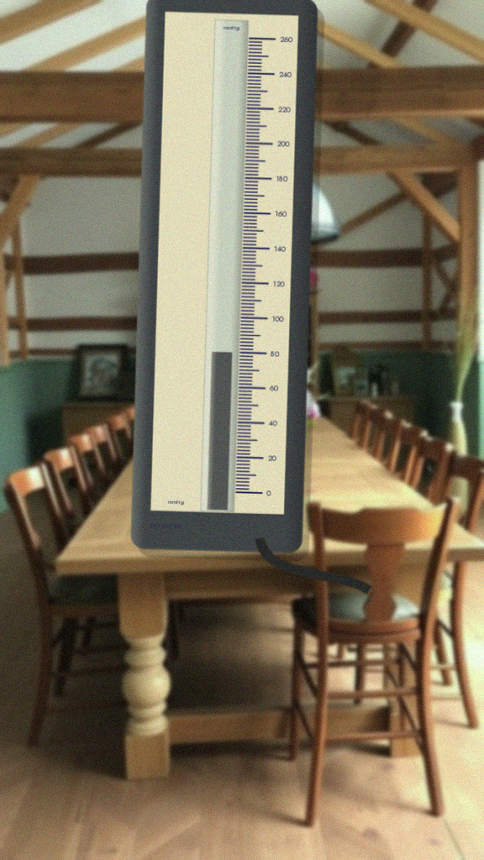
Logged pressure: 80 mmHg
